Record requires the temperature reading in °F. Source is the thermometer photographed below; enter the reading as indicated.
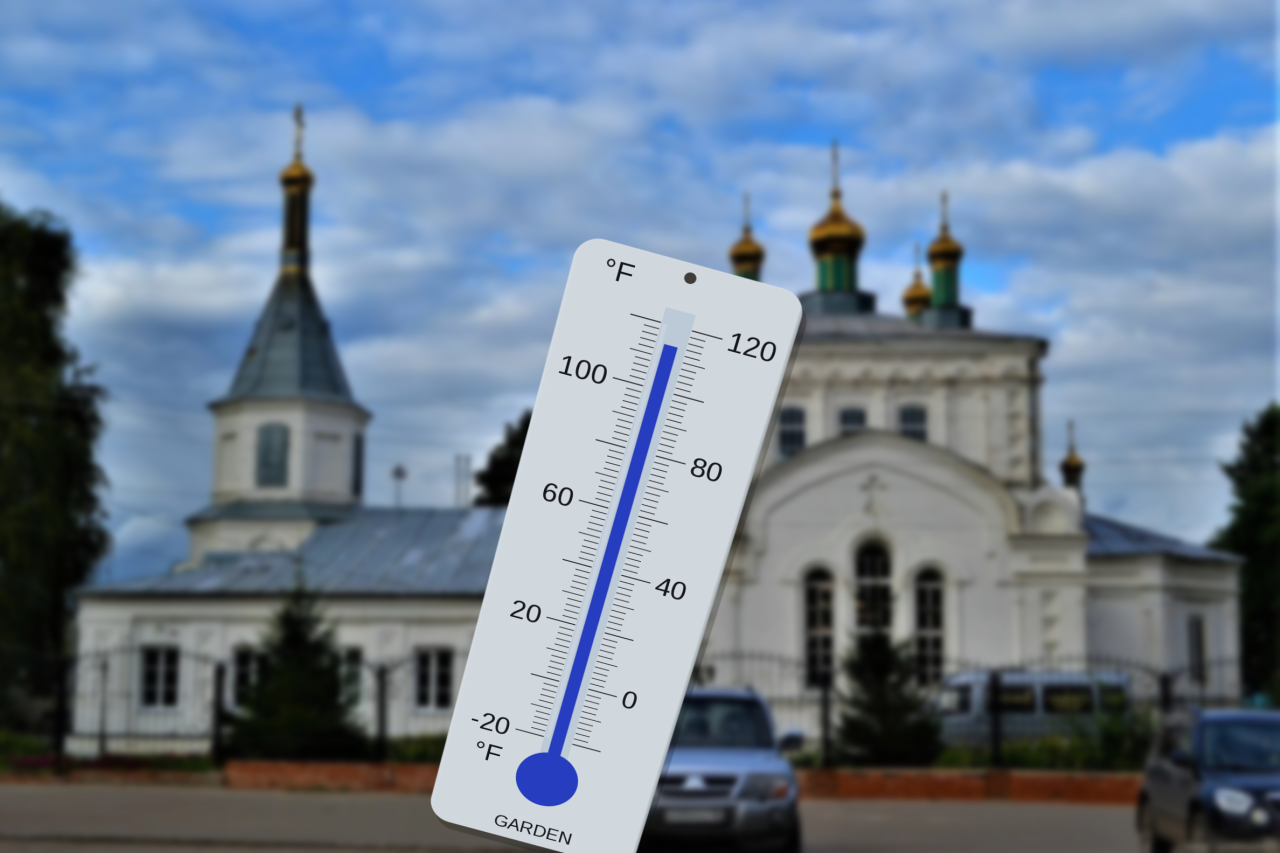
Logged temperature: 114 °F
